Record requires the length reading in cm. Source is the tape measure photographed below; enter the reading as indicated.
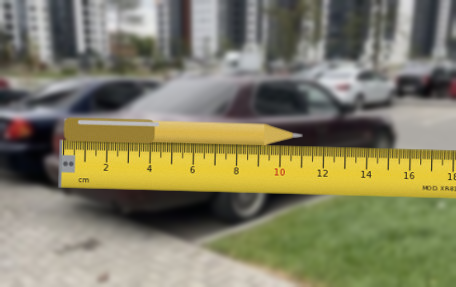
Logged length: 11 cm
